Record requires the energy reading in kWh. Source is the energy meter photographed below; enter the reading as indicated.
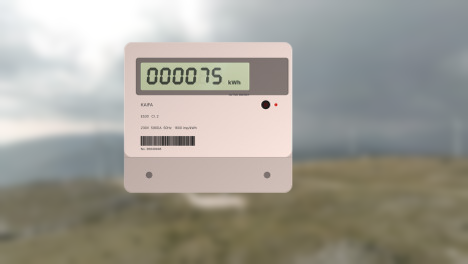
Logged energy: 75 kWh
